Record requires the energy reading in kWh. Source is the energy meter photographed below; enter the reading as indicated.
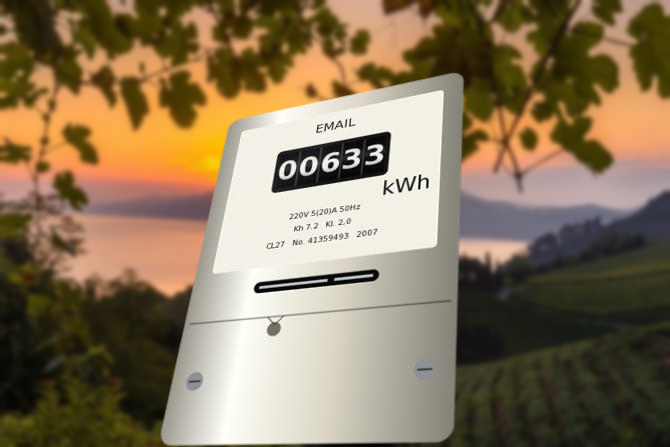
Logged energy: 633 kWh
